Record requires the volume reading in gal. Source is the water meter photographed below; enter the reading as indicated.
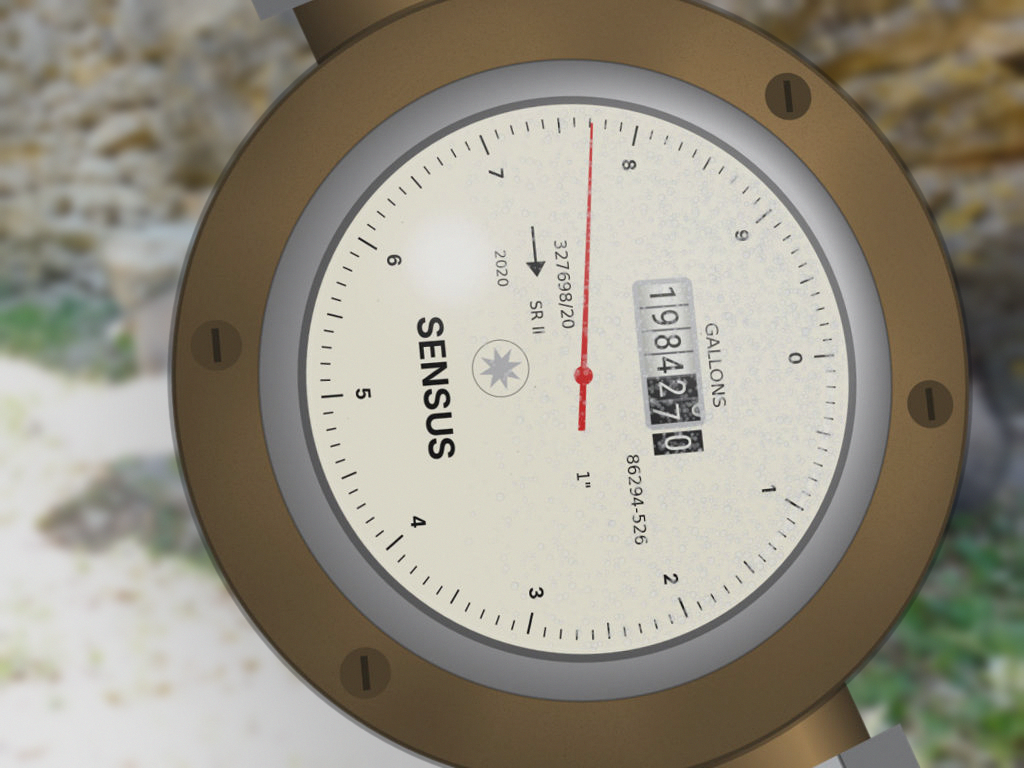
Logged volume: 1984267.7 gal
